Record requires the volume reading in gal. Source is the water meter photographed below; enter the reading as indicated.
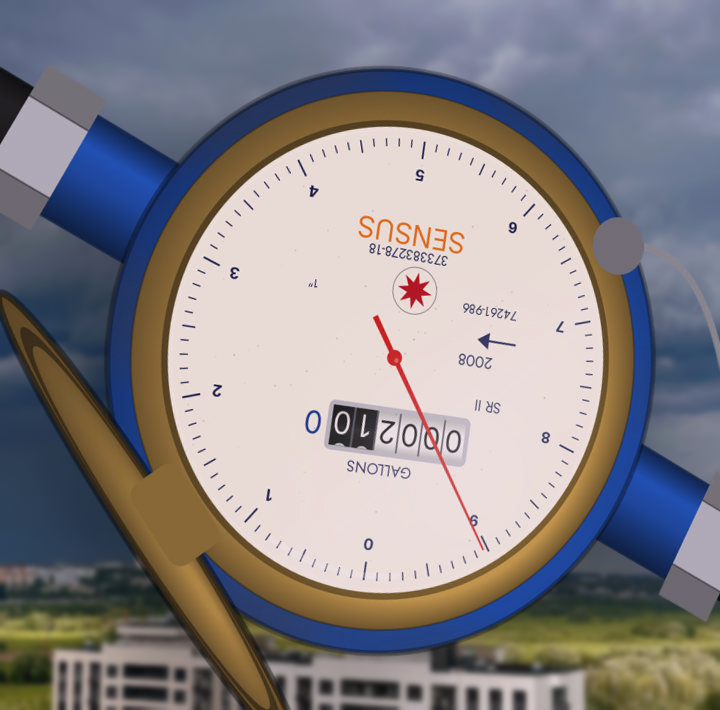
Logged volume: 2099.0 gal
